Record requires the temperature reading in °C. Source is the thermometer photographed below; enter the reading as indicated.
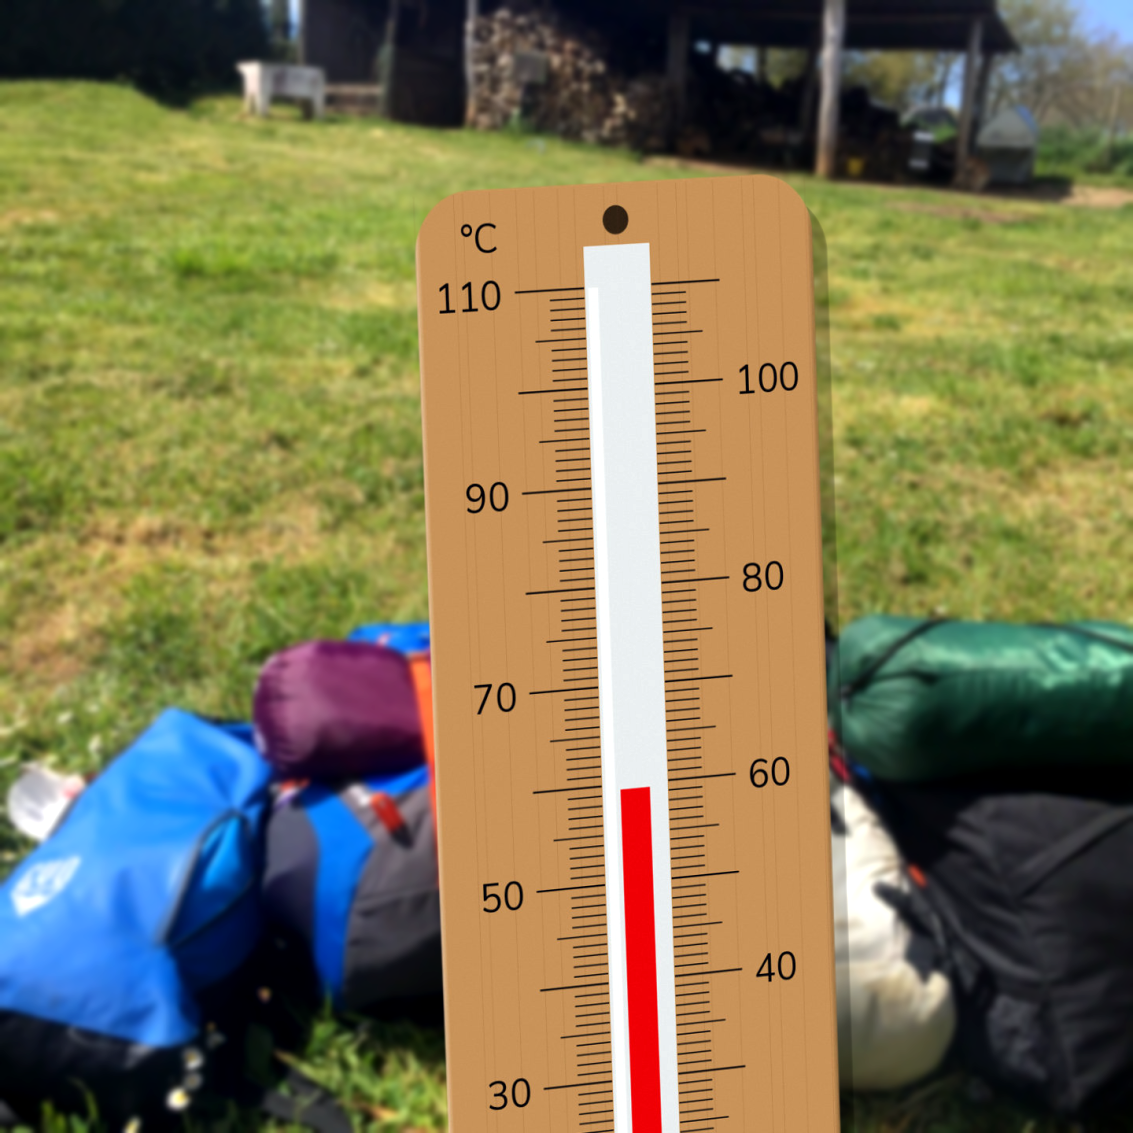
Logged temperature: 59.5 °C
